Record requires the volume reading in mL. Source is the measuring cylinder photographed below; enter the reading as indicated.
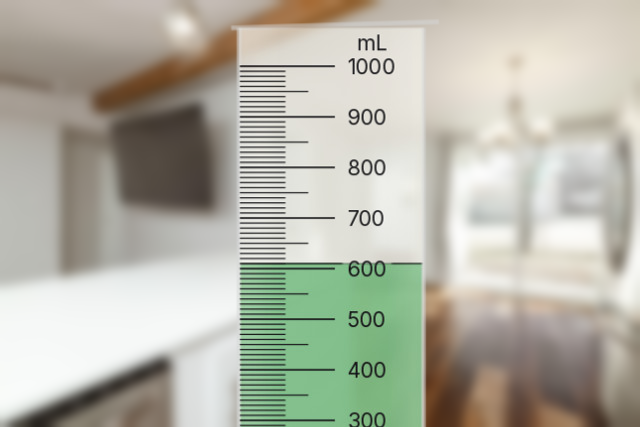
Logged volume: 610 mL
